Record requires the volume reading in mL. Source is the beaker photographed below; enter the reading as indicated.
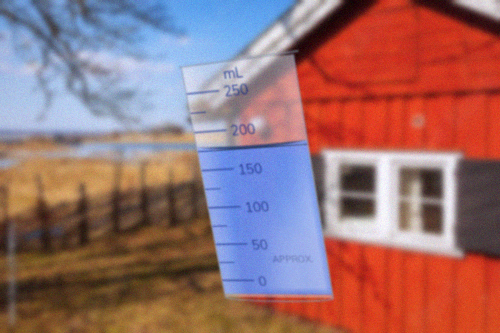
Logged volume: 175 mL
